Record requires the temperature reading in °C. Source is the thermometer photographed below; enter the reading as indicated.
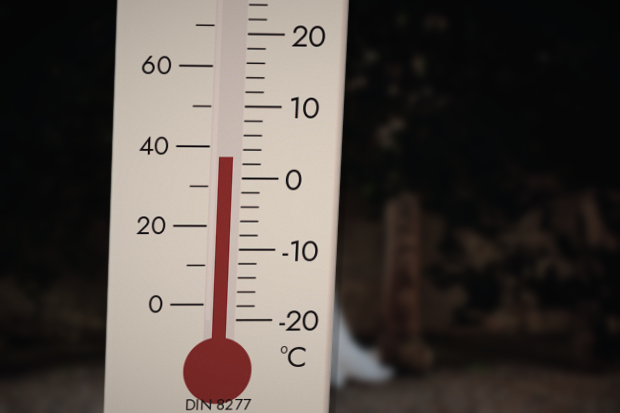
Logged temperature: 3 °C
